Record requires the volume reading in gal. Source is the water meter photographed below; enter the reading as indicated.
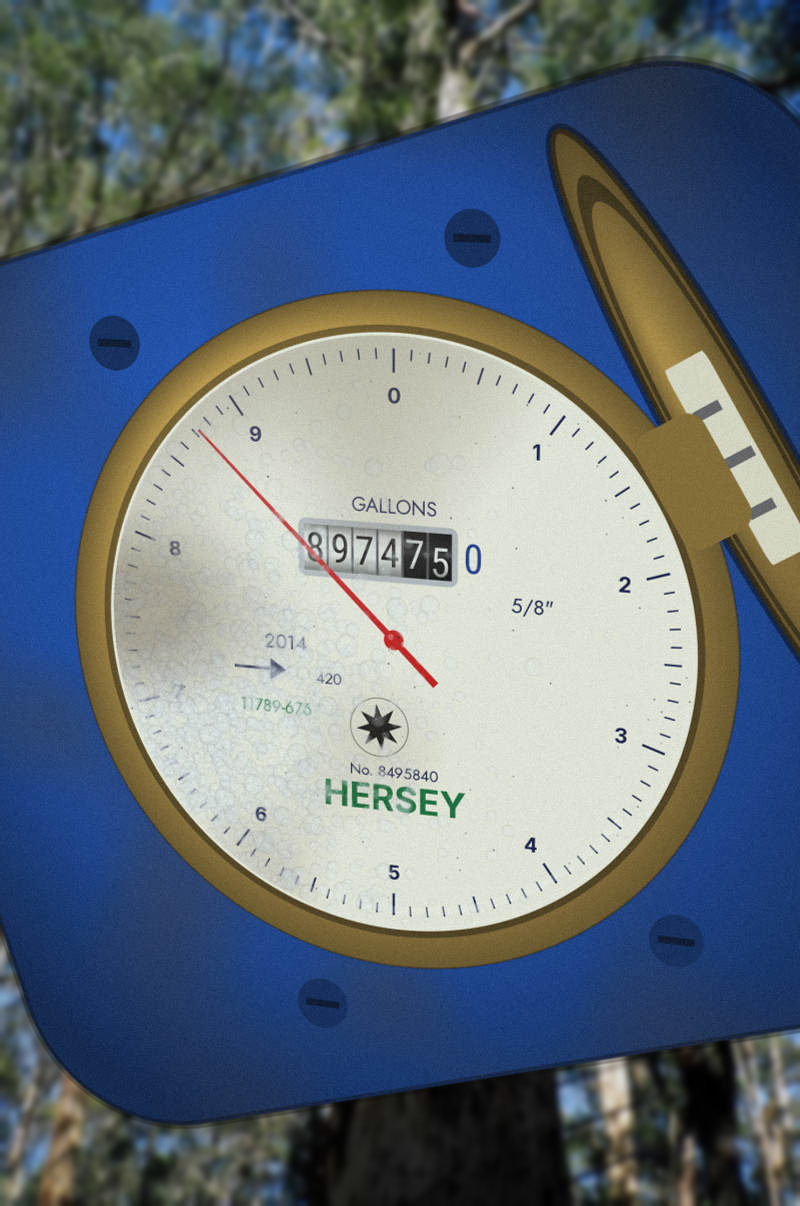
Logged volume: 8974748.7 gal
